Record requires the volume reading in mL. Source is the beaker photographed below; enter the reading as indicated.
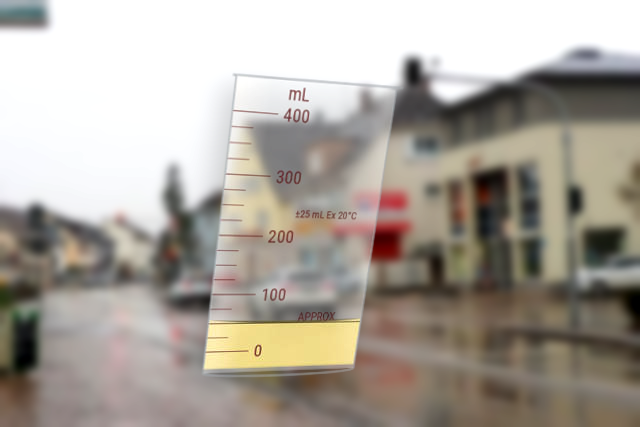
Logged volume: 50 mL
